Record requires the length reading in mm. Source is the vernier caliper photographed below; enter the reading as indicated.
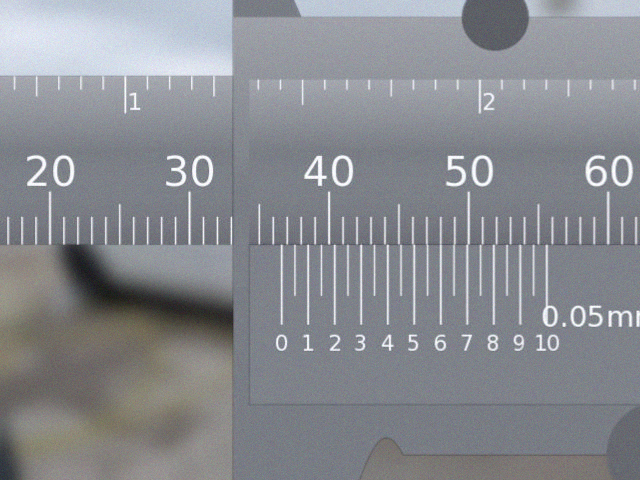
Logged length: 36.6 mm
